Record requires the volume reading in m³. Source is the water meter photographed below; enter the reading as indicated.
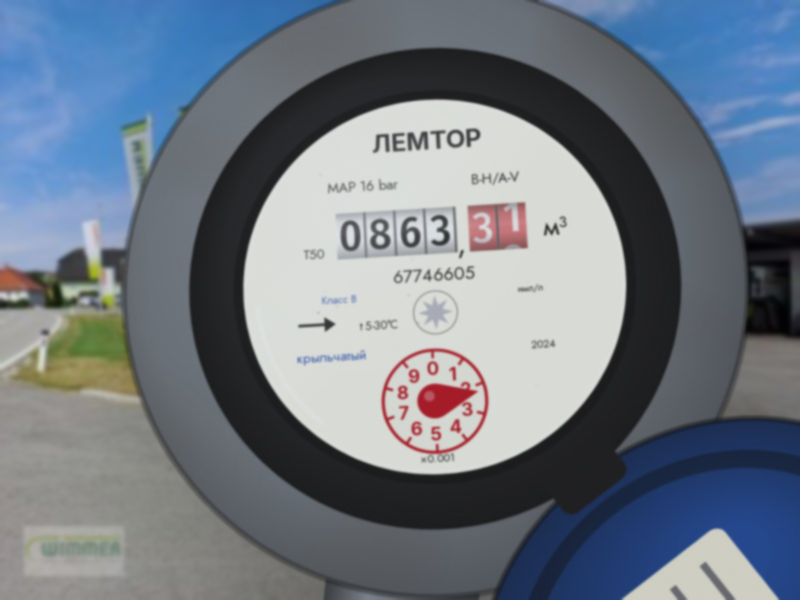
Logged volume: 863.312 m³
